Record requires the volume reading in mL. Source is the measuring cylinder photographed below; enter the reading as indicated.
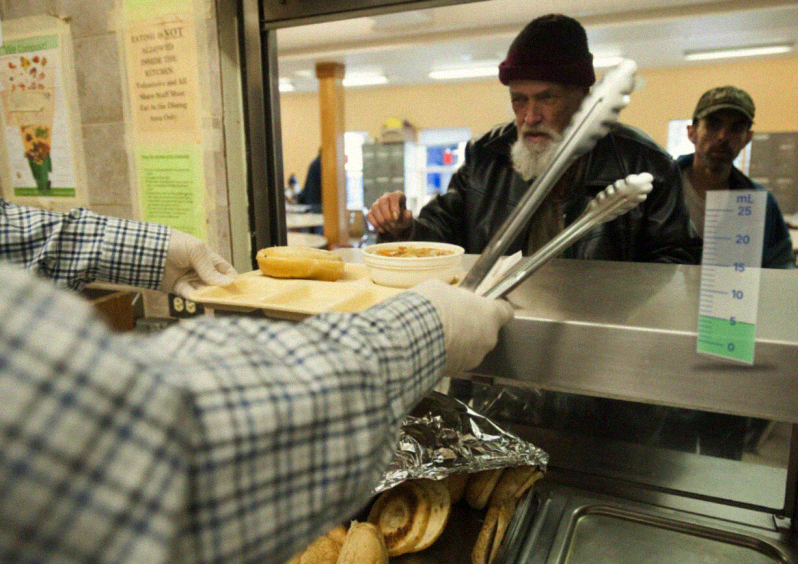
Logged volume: 5 mL
